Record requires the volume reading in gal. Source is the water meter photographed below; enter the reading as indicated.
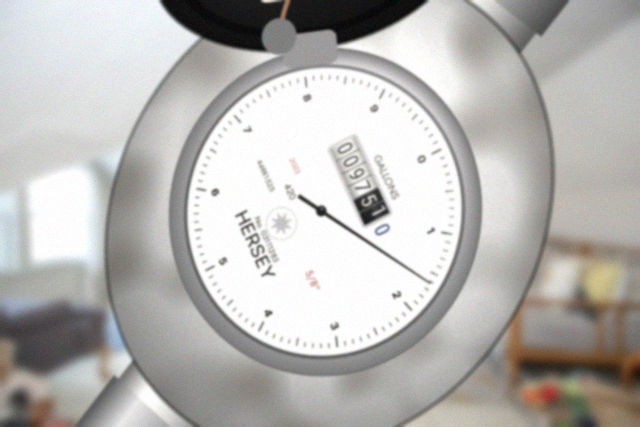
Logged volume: 97511.6 gal
